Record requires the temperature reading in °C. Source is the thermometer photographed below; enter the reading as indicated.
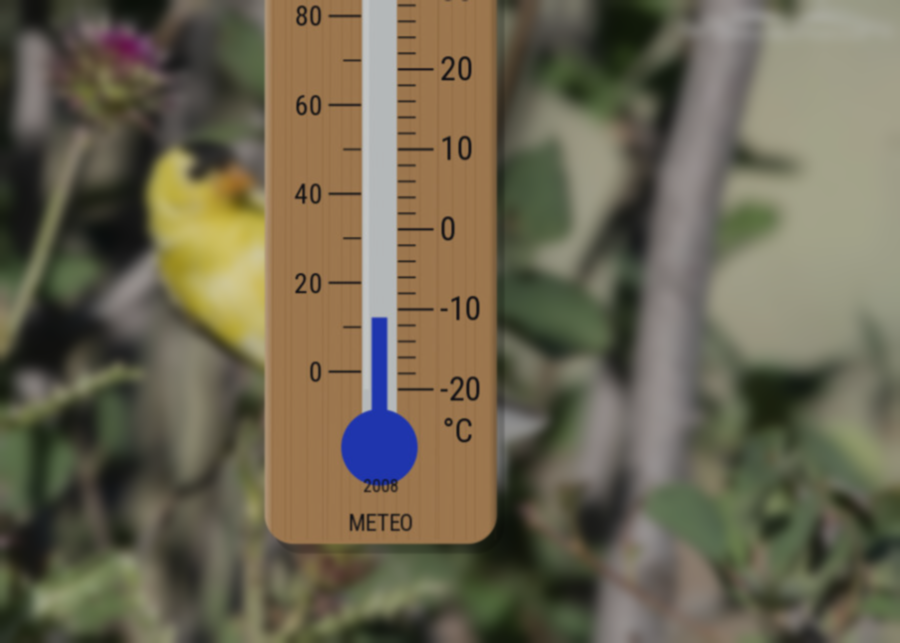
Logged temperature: -11 °C
